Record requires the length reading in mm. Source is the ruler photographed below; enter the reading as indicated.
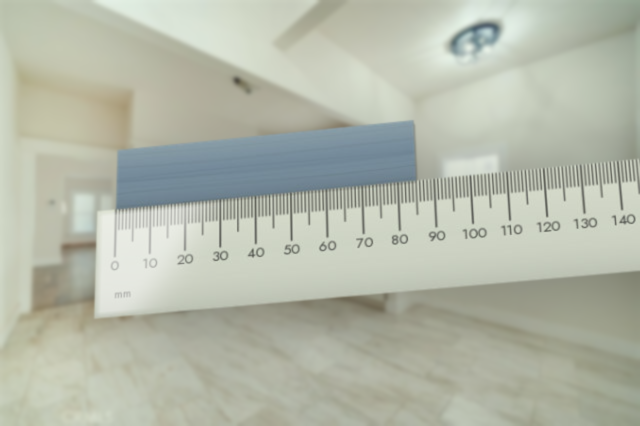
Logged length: 85 mm
